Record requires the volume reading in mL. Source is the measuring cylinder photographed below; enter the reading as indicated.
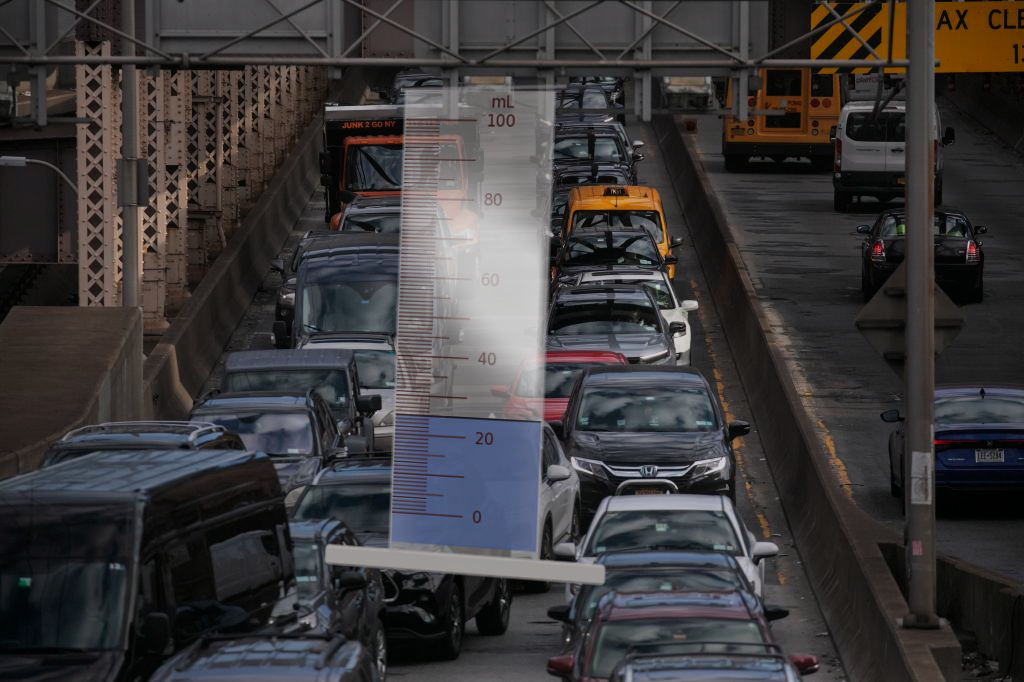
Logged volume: 25 mL
